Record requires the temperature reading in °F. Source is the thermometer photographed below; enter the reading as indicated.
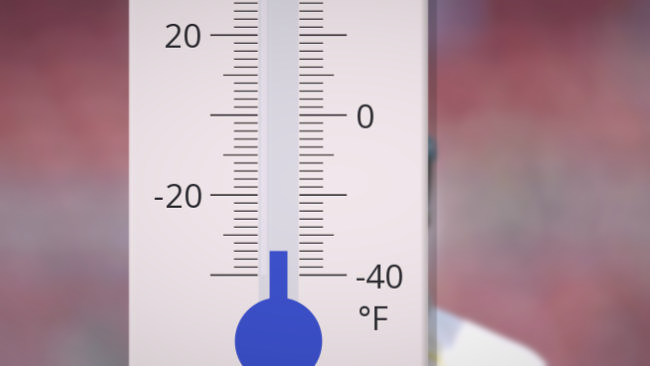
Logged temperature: -34 °F
